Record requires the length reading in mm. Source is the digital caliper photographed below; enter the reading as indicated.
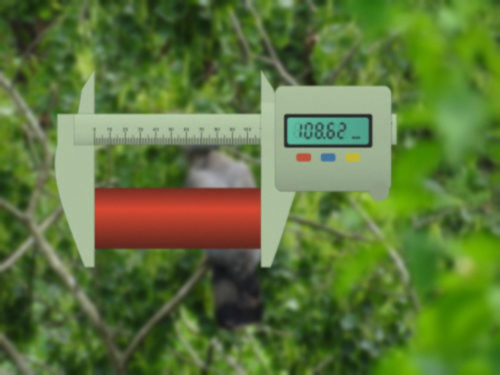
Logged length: 108.62 mm
